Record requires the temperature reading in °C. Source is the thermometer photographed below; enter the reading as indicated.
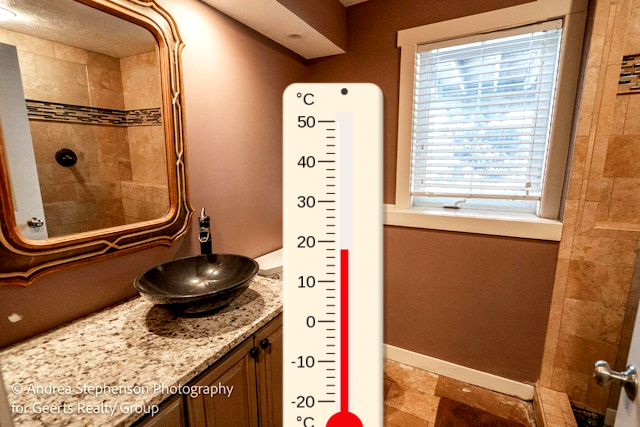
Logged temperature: 18 °C
